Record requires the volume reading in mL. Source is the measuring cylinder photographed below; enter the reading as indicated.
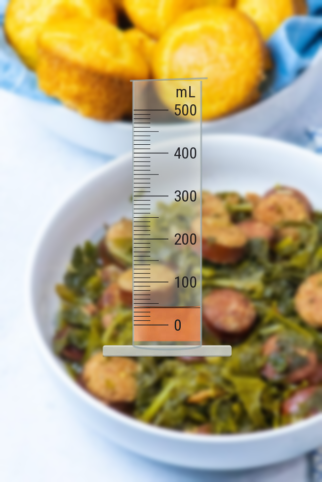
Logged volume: 40 mL
